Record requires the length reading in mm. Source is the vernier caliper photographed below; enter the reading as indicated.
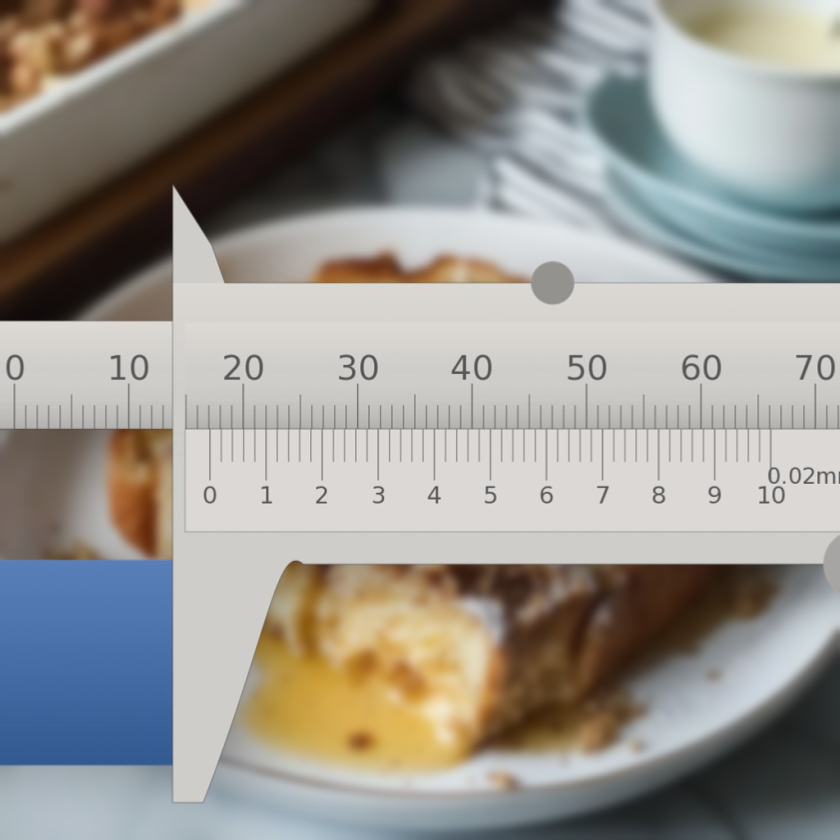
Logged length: 17.1 mm
